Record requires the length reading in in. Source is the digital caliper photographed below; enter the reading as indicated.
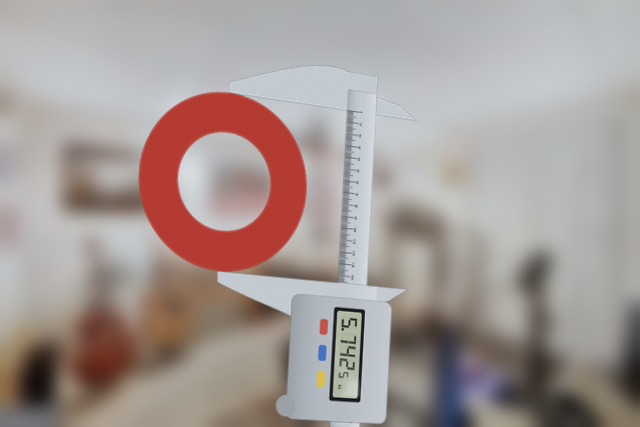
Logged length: 5.7425 in
